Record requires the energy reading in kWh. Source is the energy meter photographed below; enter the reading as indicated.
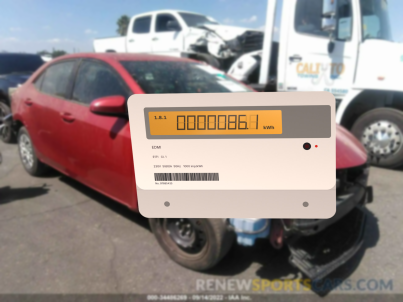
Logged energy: 86.1 kWh
